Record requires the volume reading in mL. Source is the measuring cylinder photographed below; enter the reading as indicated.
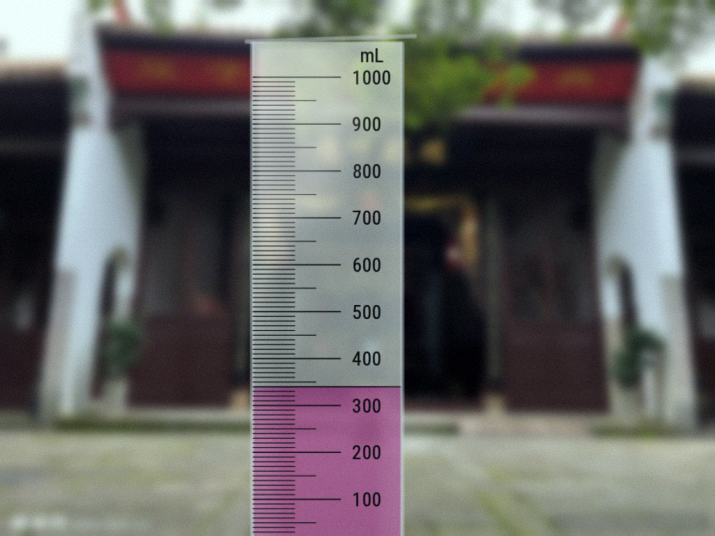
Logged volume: 340 mL
